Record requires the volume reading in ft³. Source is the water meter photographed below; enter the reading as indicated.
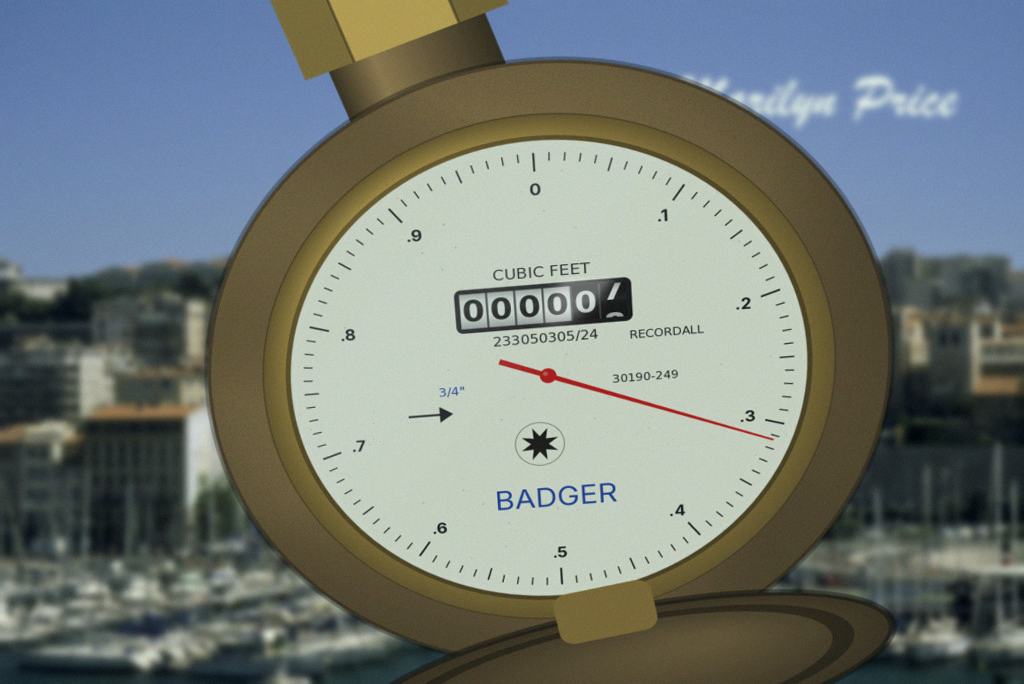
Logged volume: 7.31 ft³
